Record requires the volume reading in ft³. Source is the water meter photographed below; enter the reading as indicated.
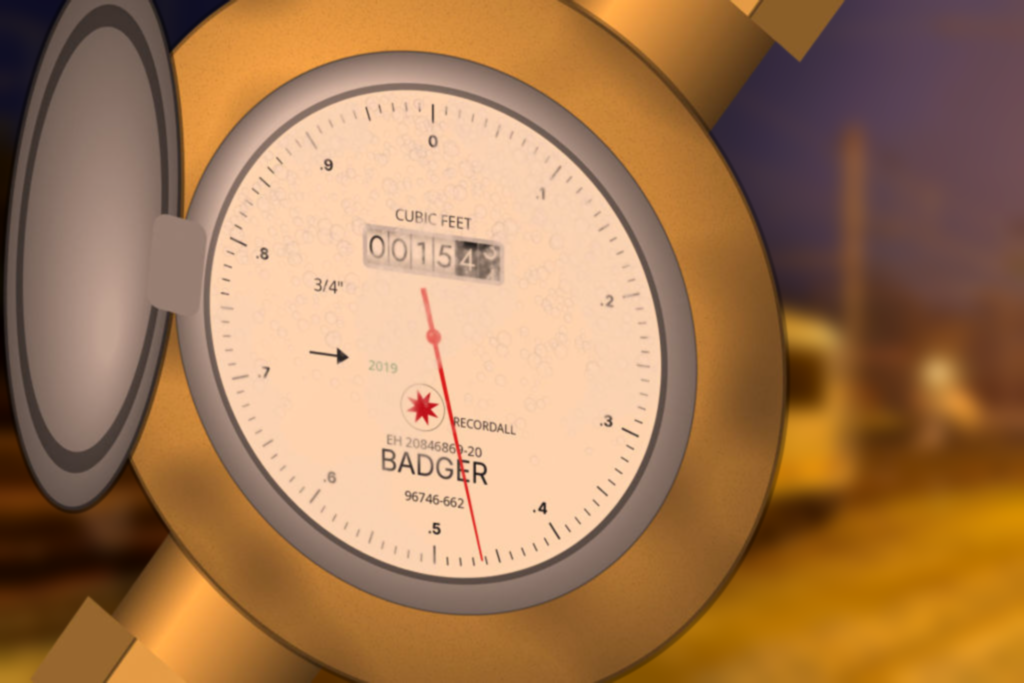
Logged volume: 1543.46 ft³
